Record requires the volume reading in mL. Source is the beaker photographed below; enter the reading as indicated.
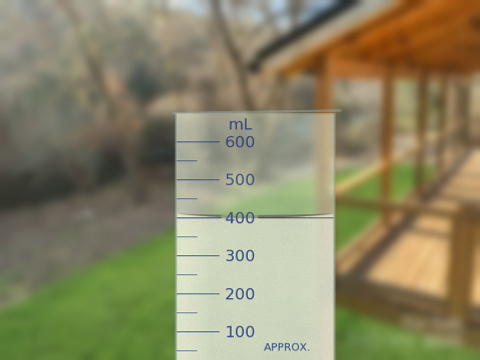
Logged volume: 400 mL
